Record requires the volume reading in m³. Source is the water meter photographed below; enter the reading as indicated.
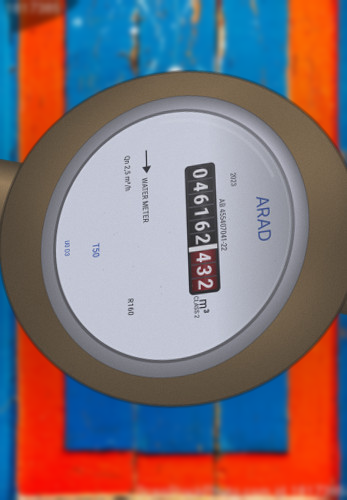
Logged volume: 46162.432 m³
